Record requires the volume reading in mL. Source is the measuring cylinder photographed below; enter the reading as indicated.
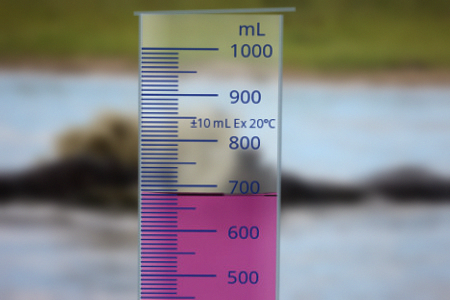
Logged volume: 680 mL
